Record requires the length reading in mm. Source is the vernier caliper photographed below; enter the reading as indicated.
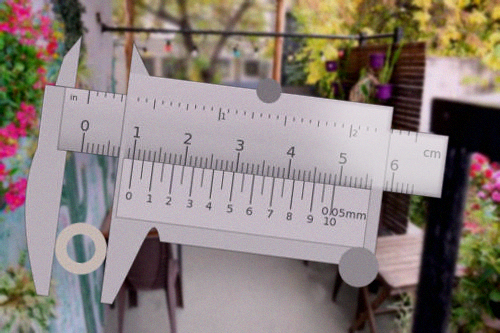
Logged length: 10.0 mm
